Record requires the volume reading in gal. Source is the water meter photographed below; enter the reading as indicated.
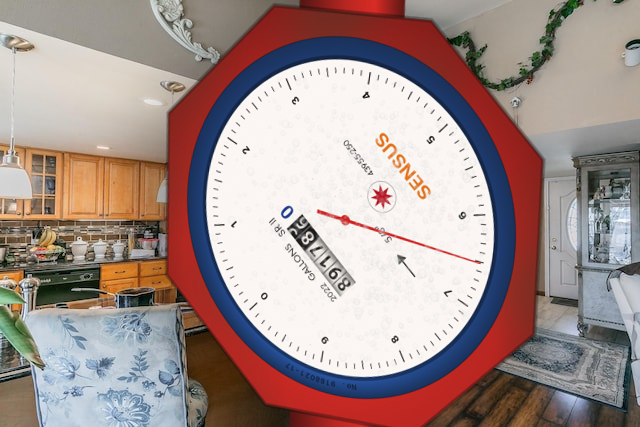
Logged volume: 8917856.5 gal
